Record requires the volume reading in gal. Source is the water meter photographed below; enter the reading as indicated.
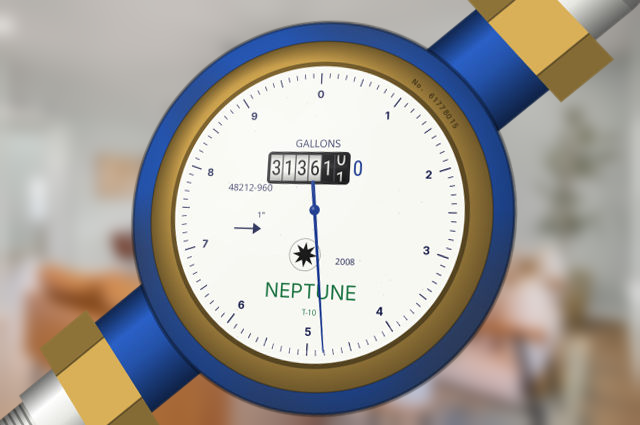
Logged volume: 3136104.8 gal
